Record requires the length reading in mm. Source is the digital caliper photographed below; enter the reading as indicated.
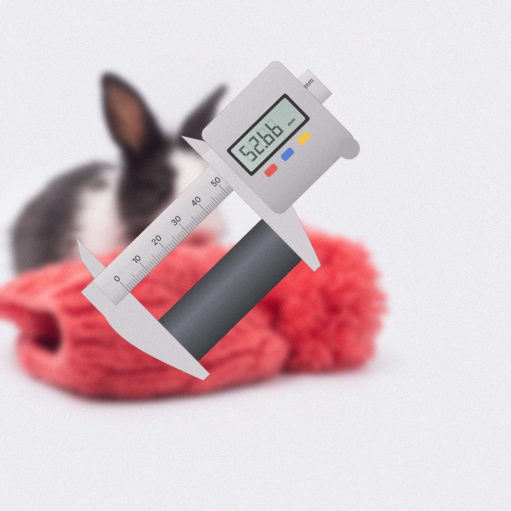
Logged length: 52.66 mm
